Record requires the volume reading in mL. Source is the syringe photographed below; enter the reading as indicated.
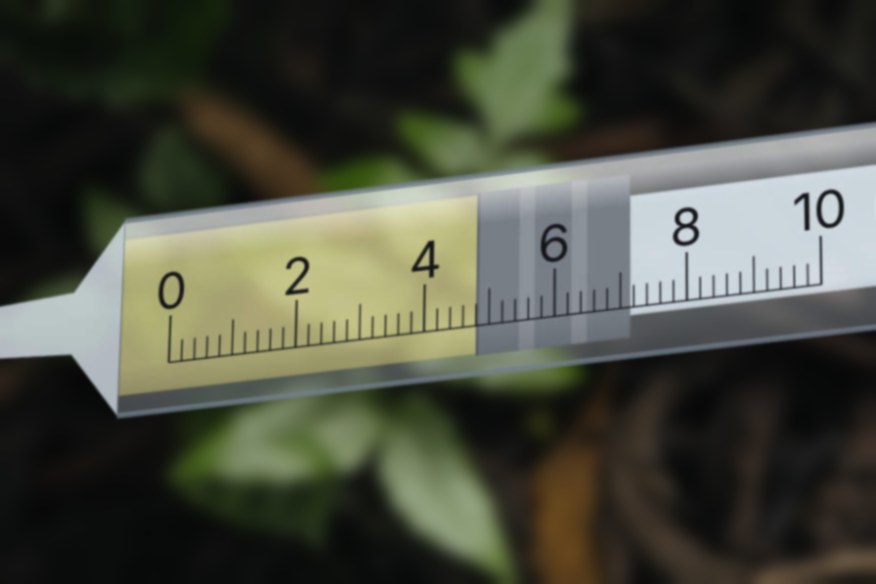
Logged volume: 4.8 mL
